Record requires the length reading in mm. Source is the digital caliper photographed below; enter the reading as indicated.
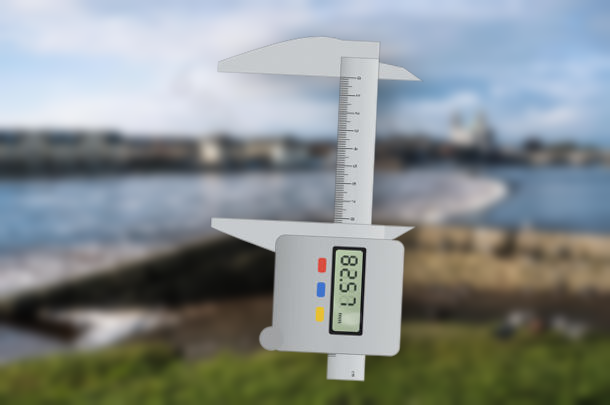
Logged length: 82.57 mm
